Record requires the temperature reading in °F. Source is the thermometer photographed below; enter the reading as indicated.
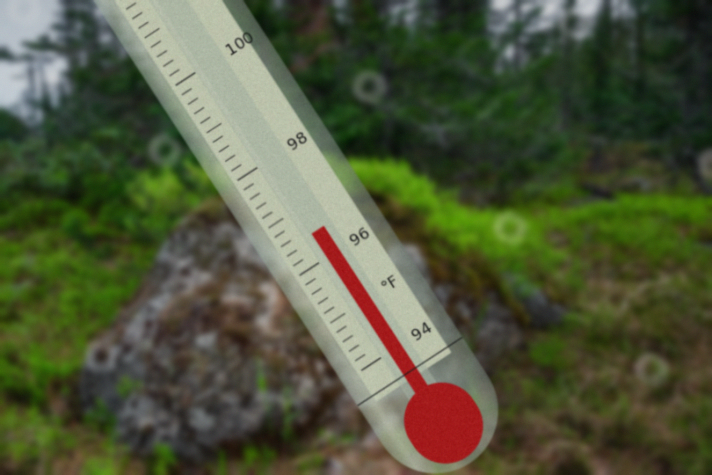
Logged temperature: 96.5 °F
